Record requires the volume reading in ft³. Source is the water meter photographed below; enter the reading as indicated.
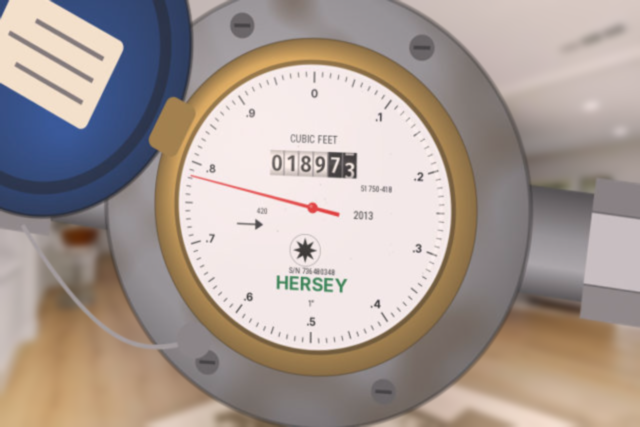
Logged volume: 18972.78 ft³
